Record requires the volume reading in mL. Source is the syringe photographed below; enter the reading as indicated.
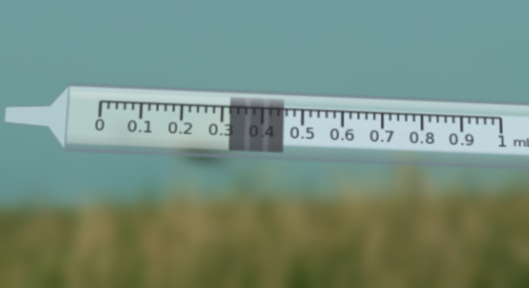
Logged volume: 0.32 mL
